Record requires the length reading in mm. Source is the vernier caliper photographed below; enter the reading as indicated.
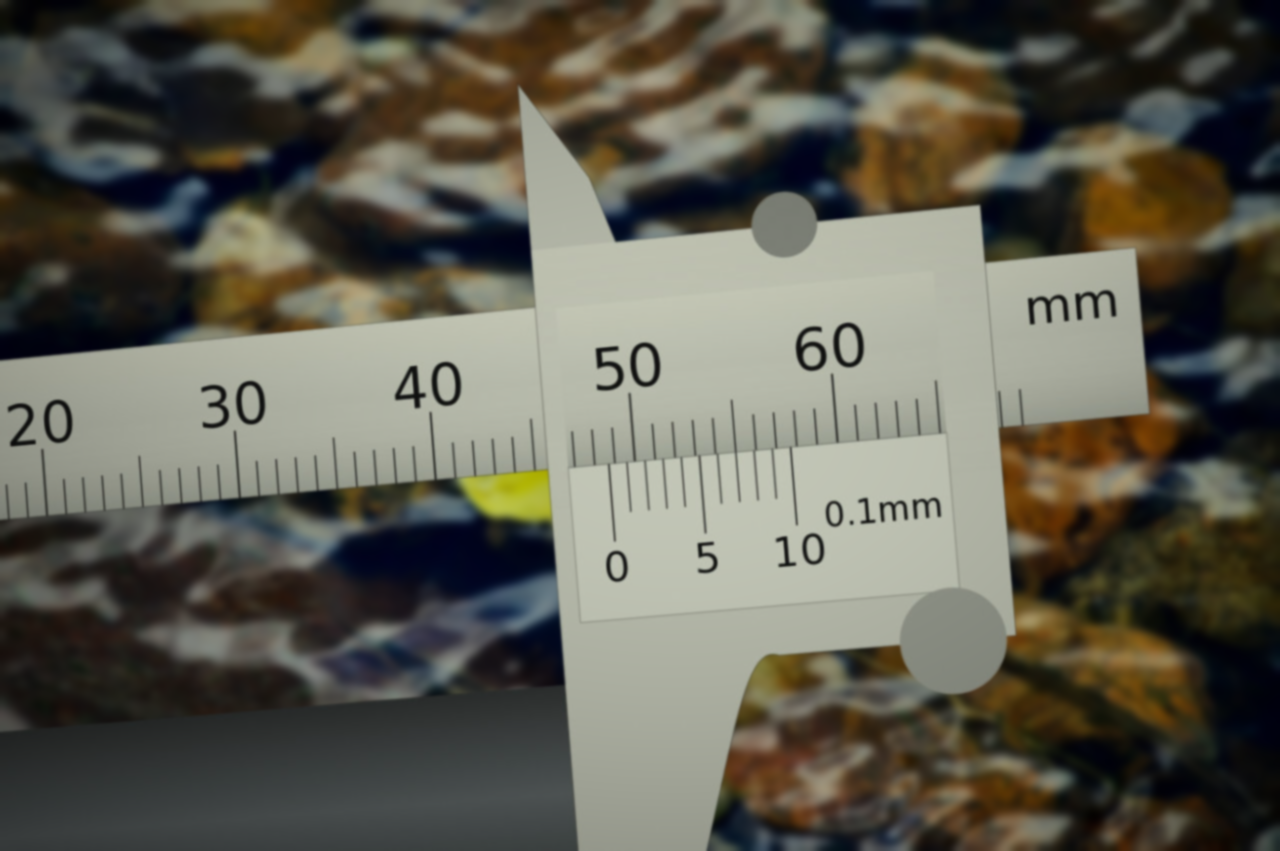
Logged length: 48.7 mm
